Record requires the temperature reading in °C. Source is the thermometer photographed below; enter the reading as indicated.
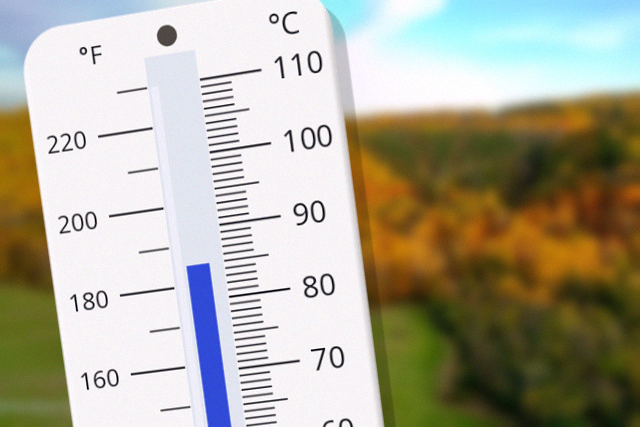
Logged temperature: 85 °C
